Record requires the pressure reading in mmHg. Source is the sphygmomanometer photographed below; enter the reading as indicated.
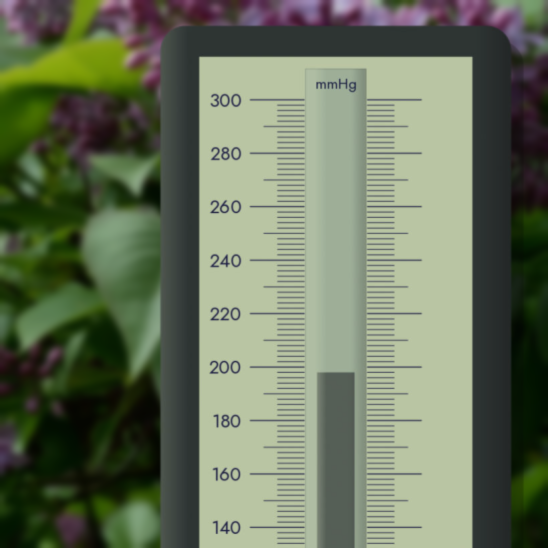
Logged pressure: 198 mmHg
